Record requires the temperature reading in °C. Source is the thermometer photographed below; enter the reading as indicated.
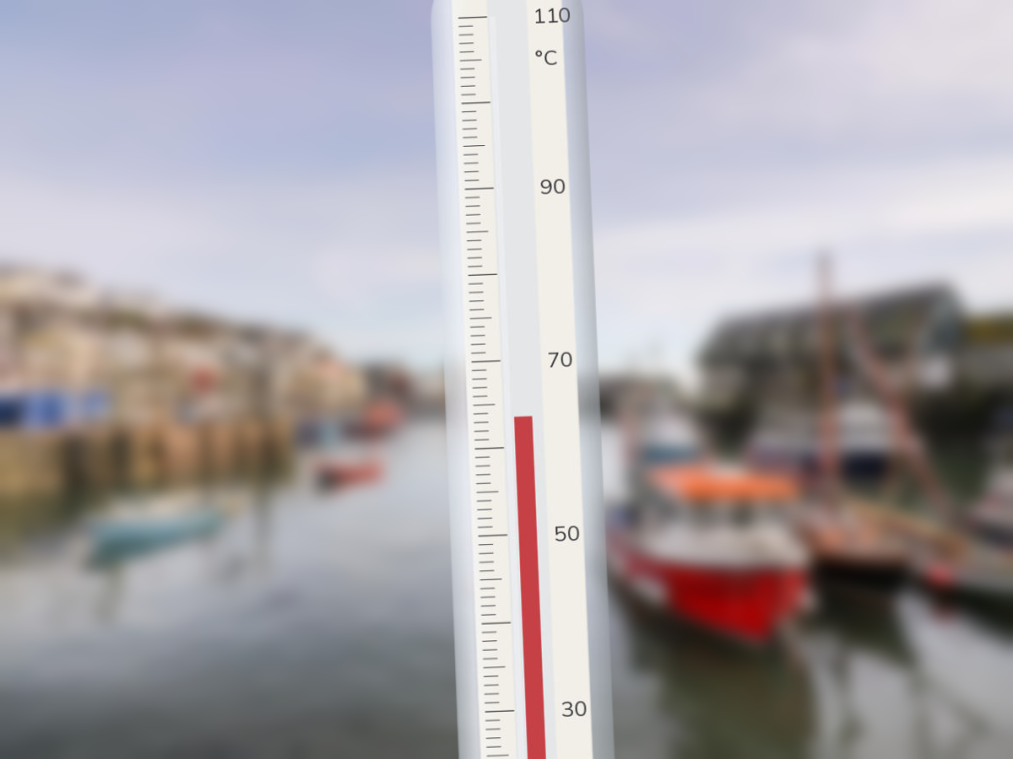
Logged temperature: 63.5 °C
